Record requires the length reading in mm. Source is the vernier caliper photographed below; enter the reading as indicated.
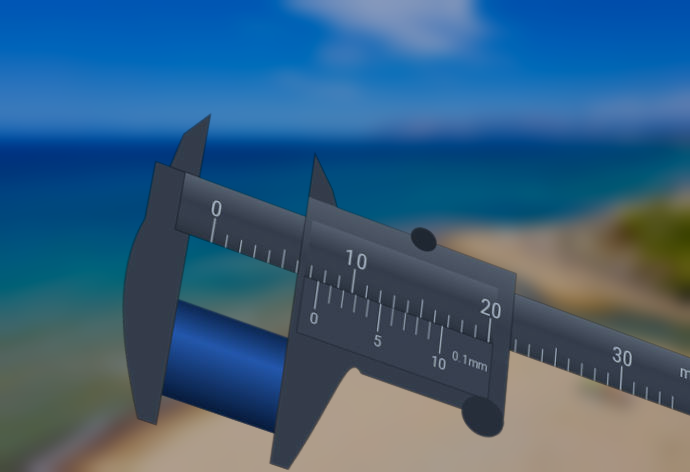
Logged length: 7.6 mm
